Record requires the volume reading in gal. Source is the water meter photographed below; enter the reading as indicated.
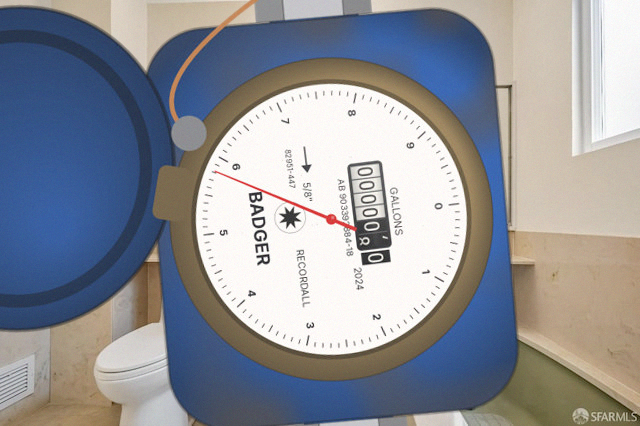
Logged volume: 75.8 gal
